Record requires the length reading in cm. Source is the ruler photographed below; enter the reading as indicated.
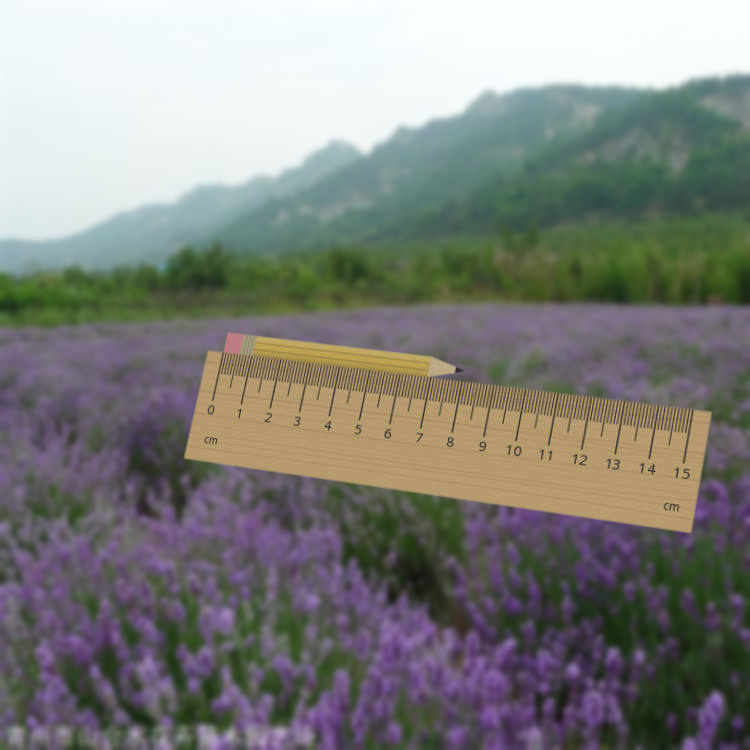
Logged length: 8 cm
